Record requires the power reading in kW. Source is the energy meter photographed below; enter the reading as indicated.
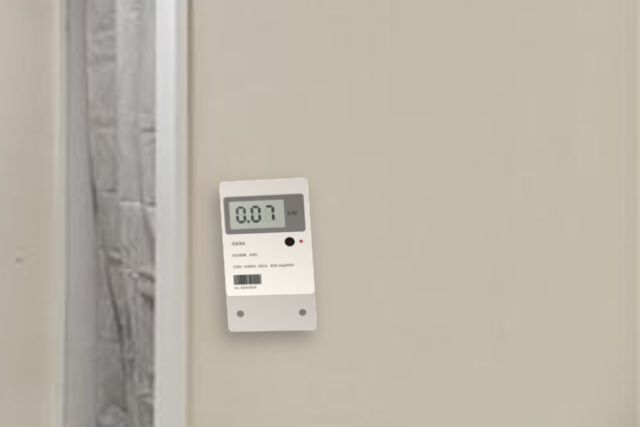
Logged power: 0.07 kW
